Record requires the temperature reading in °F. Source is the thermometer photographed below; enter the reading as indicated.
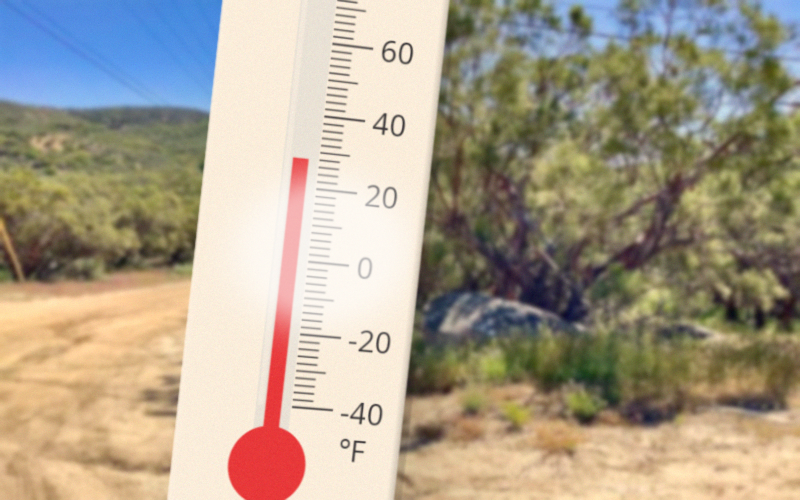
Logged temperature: 28 °F
